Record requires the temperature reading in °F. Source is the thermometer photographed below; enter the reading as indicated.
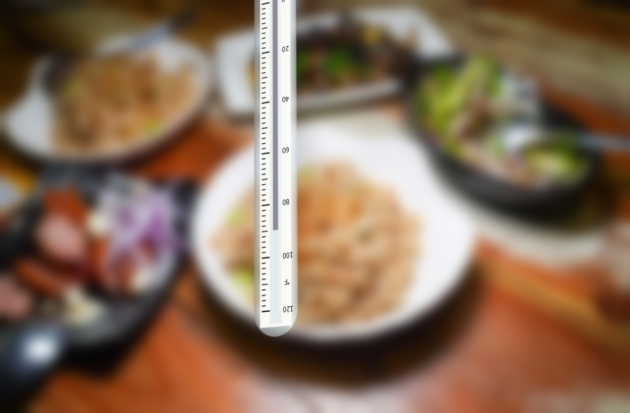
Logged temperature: 90 °F
